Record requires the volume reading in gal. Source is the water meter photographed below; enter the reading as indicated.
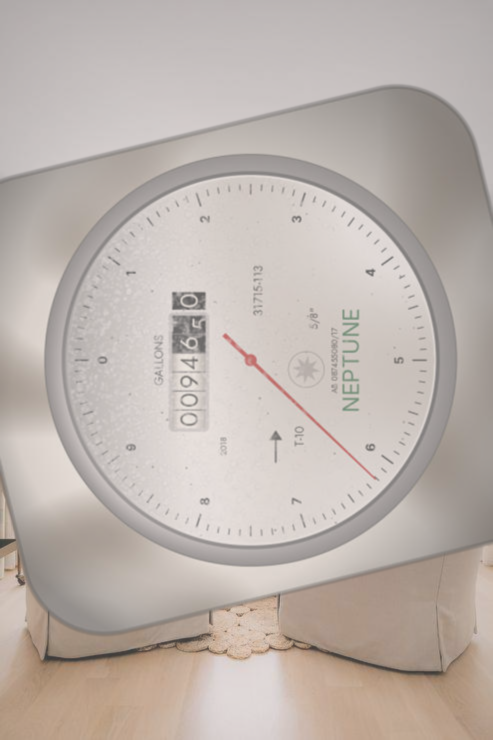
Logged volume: 94646.2 gal
